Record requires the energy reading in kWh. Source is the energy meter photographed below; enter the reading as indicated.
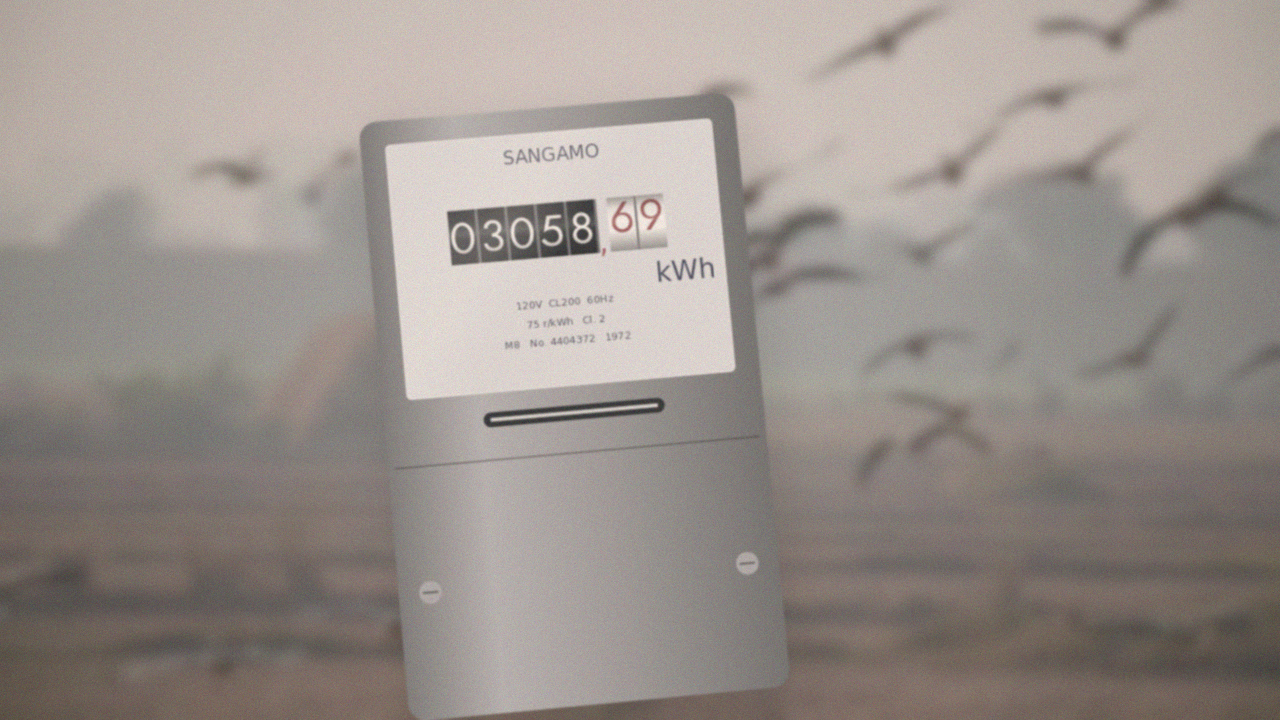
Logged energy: 3058.69 kWh
